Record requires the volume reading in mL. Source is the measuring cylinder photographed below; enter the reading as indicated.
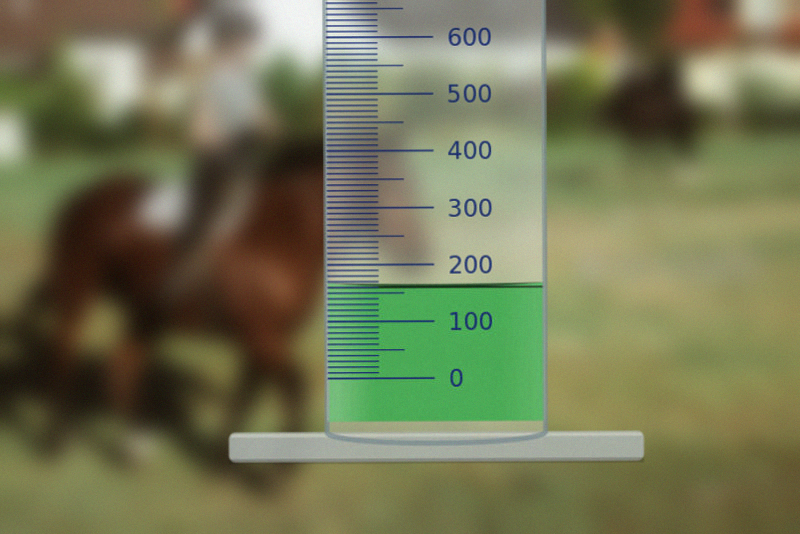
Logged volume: 160 mL
